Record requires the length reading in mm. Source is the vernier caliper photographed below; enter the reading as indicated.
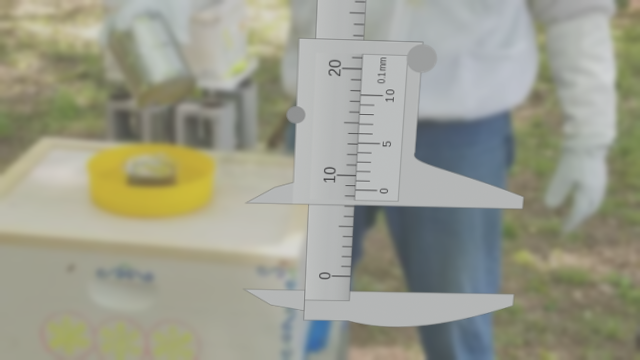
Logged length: 8.6 mm
